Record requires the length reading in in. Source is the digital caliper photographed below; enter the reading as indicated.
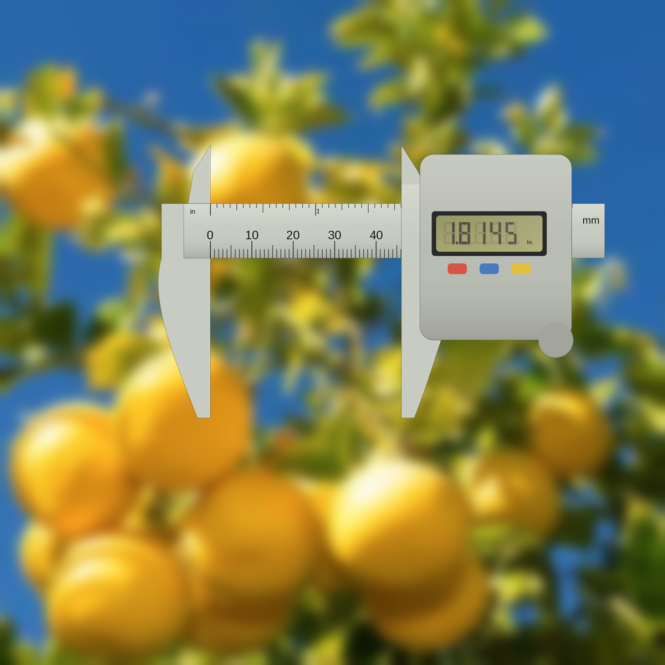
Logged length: 1.8145 in
